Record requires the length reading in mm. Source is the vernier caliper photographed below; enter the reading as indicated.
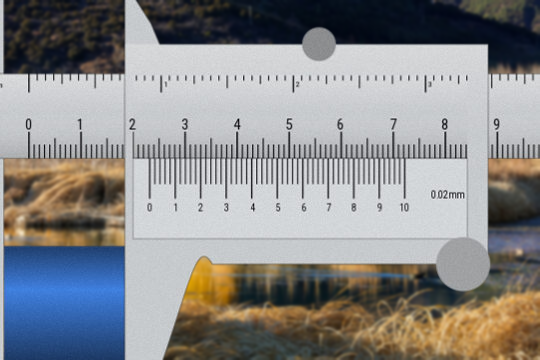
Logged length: 23.2 mm
